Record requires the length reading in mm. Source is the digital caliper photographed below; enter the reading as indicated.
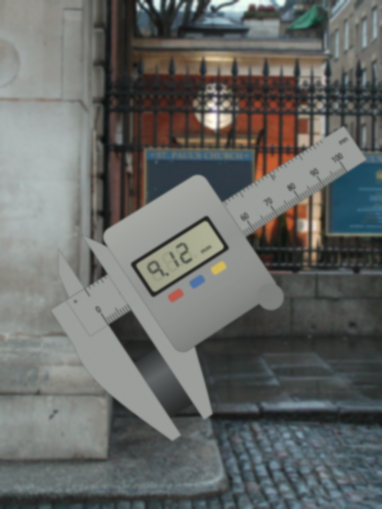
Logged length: 9.12 mm
